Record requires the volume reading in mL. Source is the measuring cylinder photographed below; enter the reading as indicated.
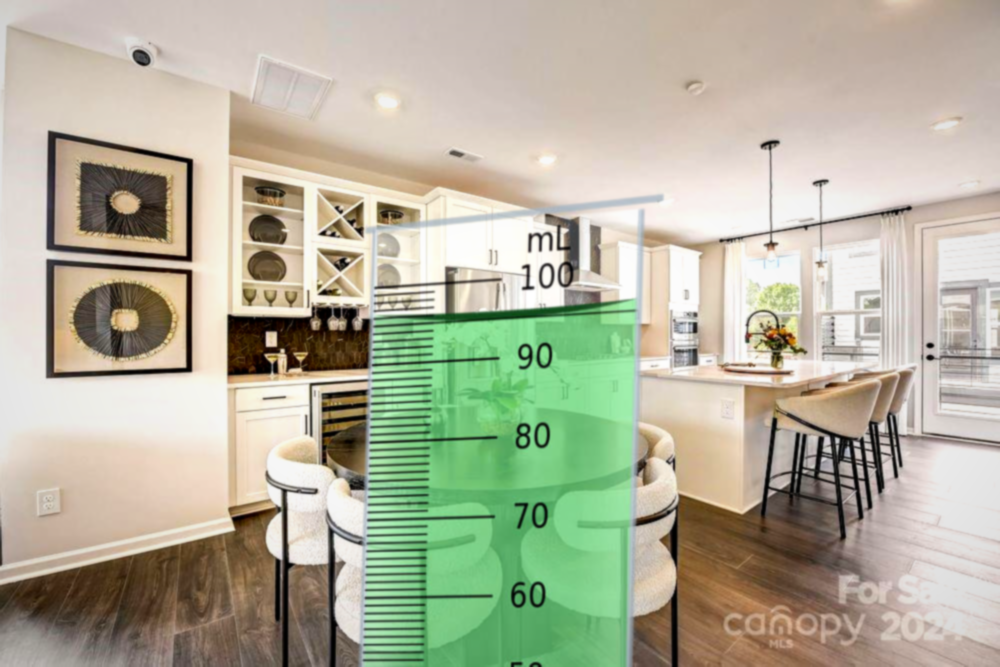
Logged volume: 95 mL
